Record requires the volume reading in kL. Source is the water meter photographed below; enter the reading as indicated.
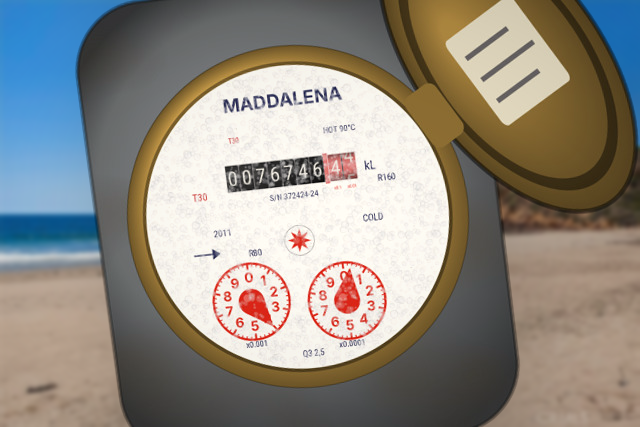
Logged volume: 76746.4440 kL
